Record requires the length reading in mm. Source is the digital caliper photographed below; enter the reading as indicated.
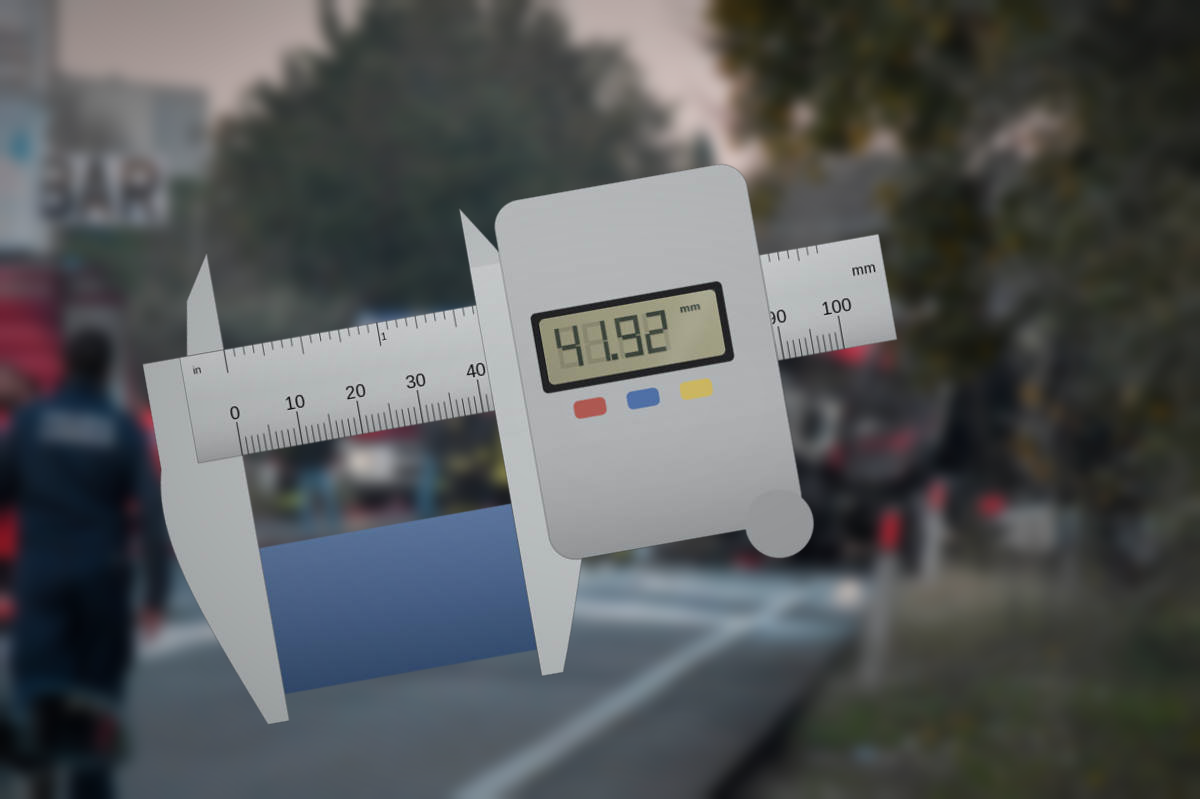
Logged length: 41.92 mm
